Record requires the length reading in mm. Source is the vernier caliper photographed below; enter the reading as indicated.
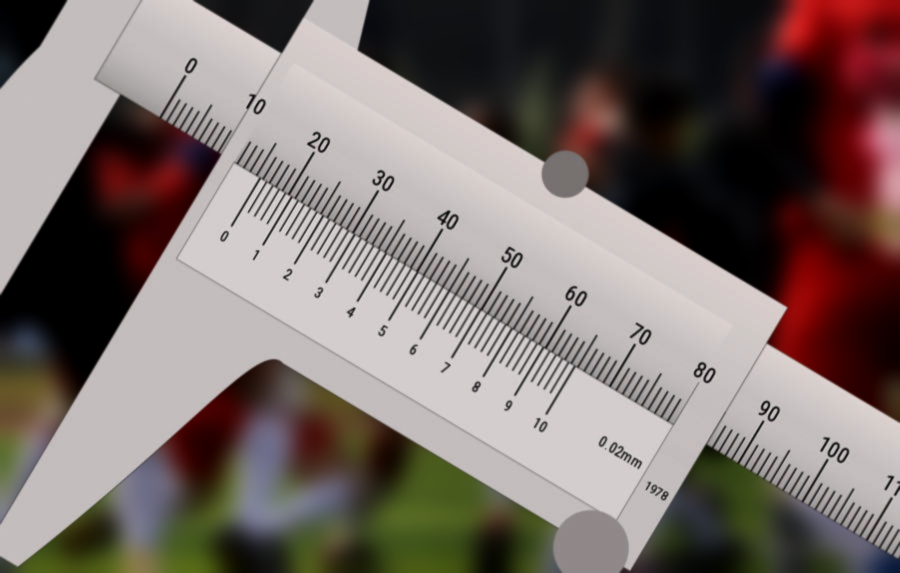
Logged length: 15.6 mm
